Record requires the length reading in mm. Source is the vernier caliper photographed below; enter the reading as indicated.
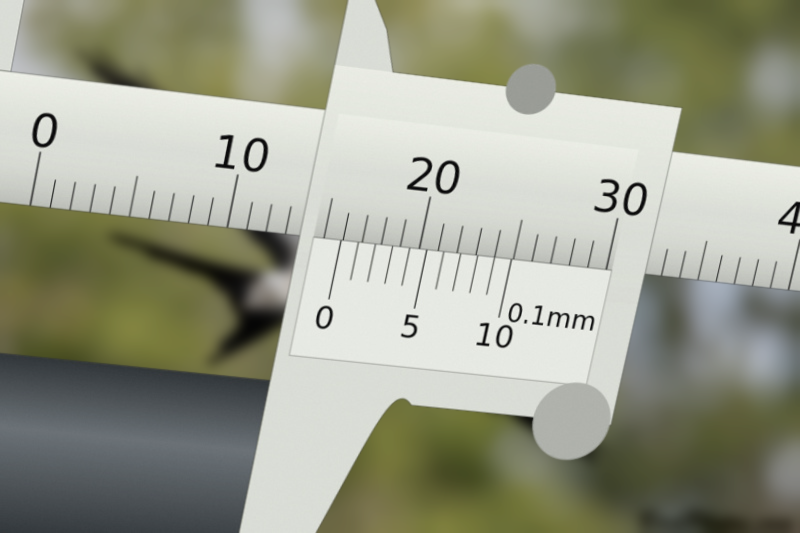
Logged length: 15.9 mm
